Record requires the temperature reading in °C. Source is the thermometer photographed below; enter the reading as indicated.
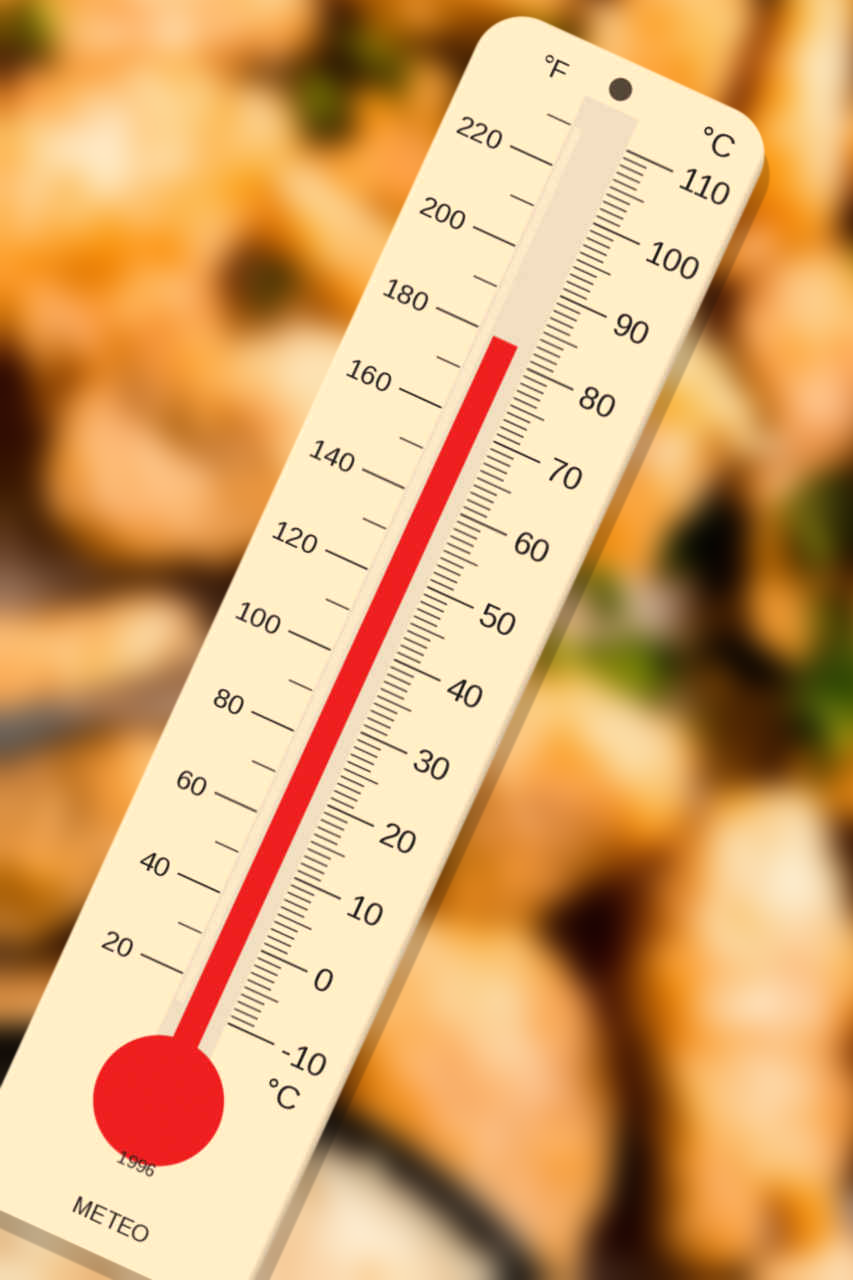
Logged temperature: 82 °C
